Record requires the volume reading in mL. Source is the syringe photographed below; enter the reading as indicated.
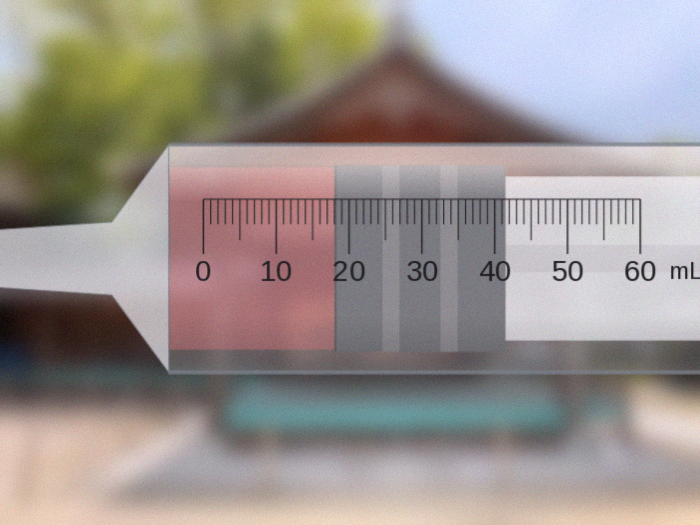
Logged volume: 18 mL
